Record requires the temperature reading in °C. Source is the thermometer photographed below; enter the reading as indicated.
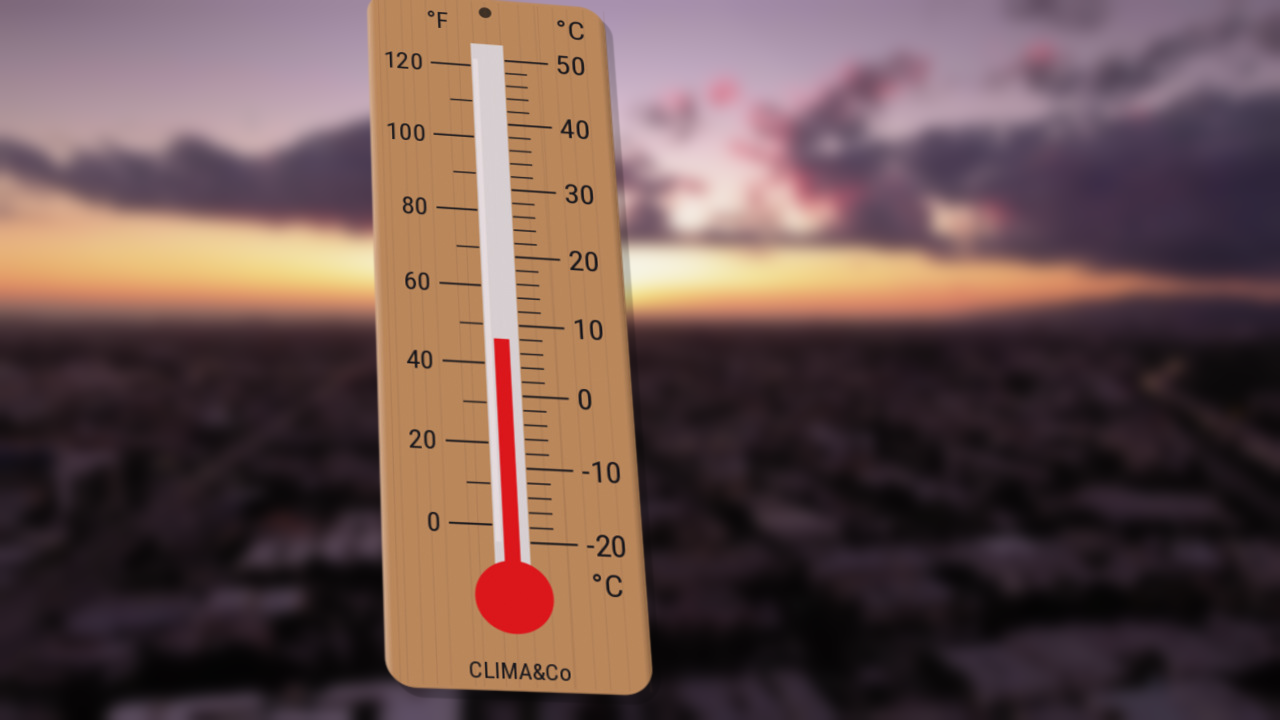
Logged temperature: 8 °C
